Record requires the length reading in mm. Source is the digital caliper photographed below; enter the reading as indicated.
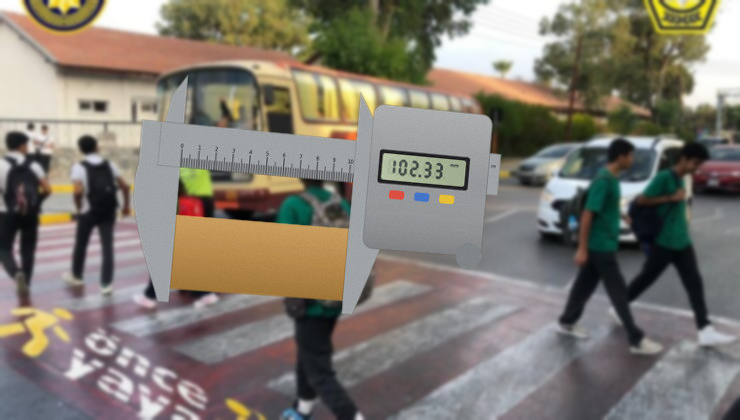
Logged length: 102.33 mm
